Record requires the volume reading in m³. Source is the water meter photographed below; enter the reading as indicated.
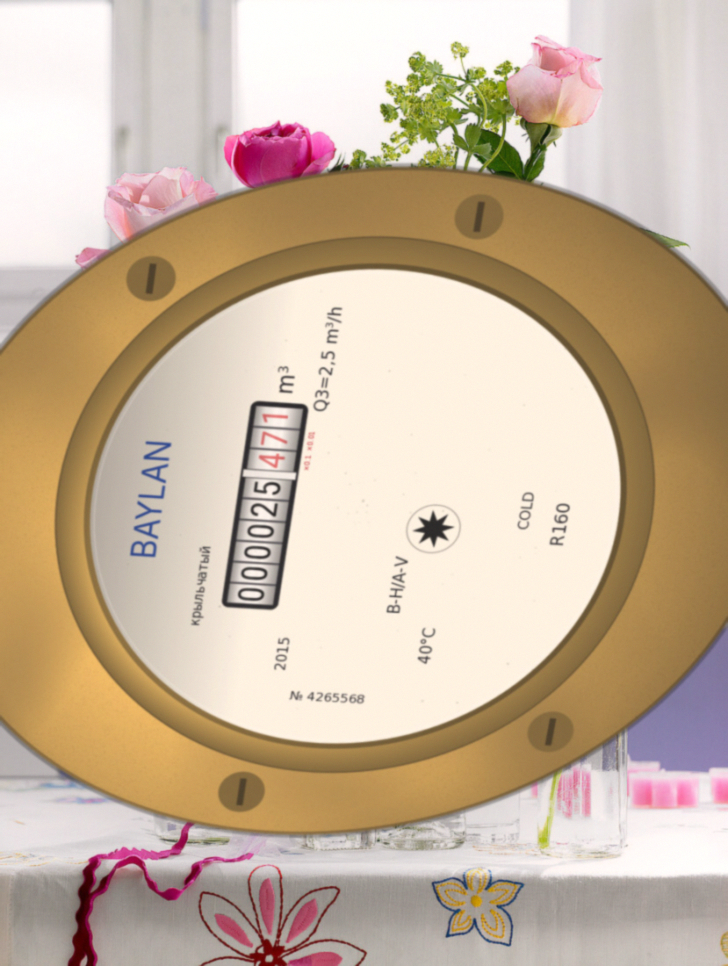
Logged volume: 25.471 m³
